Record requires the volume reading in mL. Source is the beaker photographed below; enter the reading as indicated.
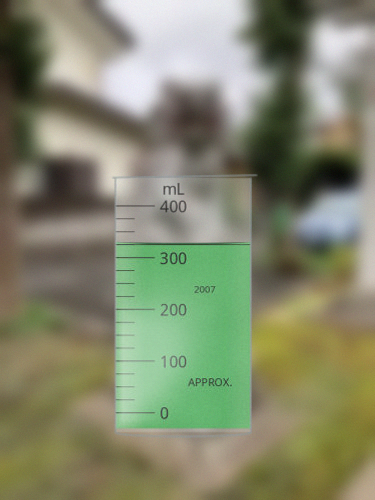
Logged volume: 325 mL
